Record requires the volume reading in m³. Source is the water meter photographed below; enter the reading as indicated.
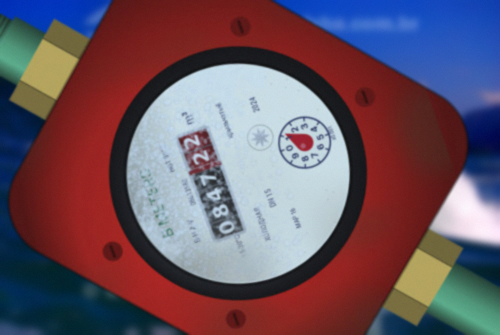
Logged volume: 847.221 m³
